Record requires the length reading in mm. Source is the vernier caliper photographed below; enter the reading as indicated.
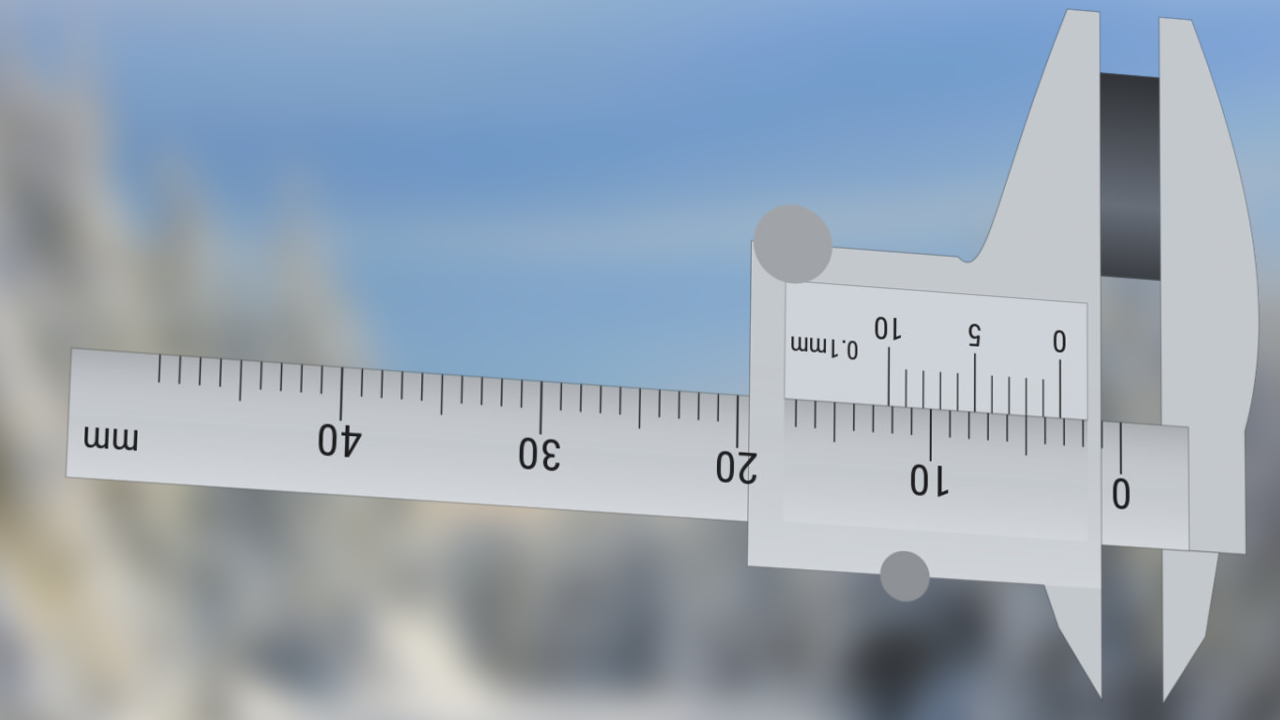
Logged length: 3.2 mm
